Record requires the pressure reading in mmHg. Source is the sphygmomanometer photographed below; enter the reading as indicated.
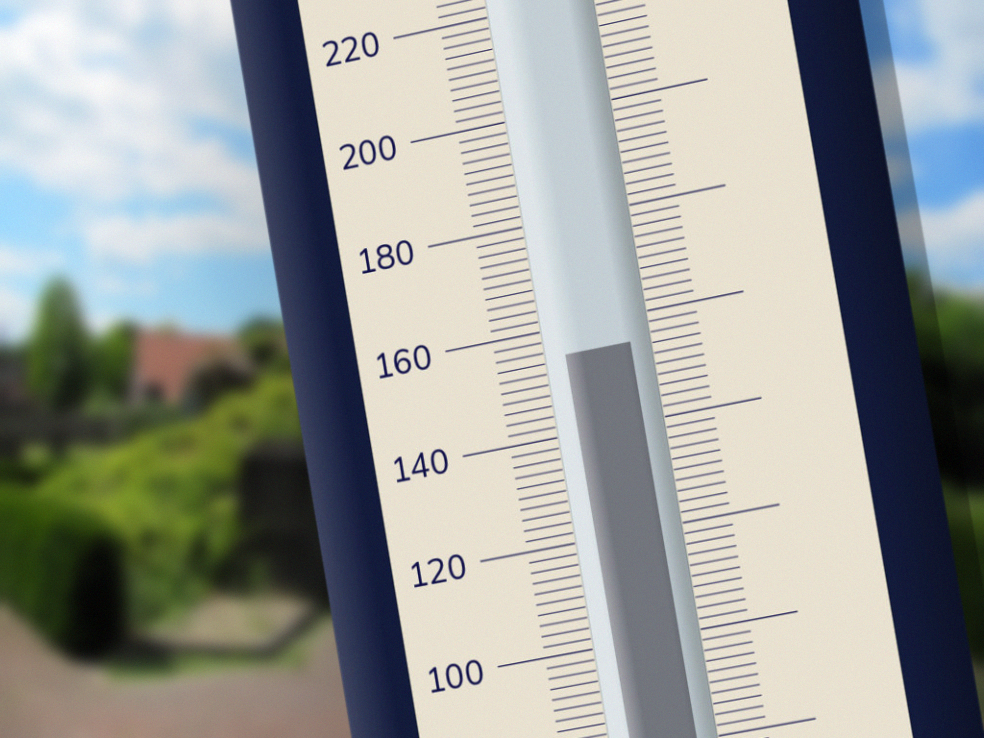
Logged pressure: 155 mmHg
